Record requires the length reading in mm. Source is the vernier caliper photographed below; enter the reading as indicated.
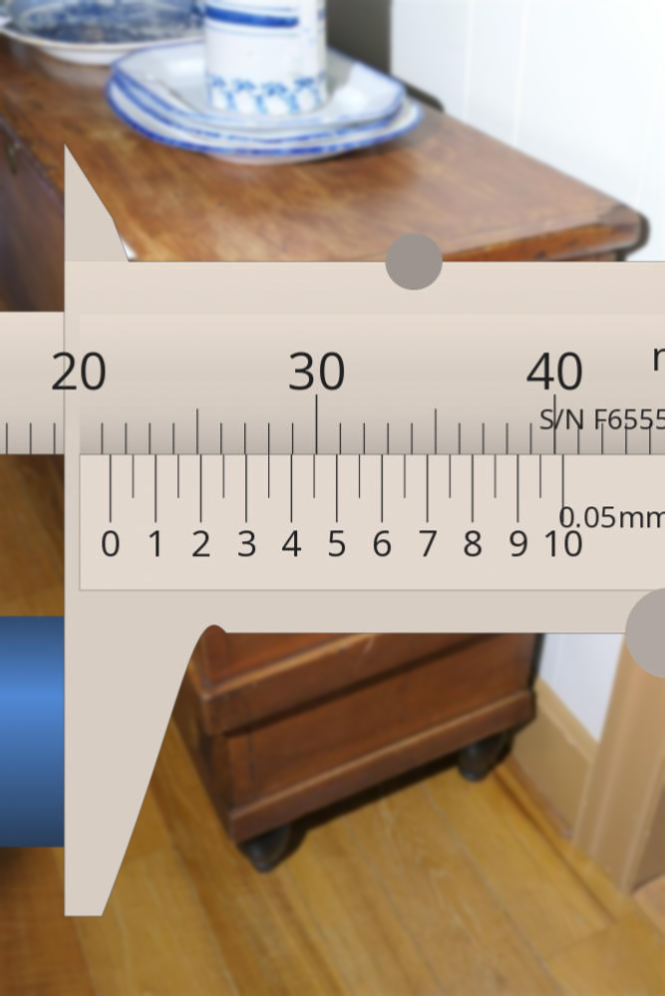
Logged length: 21.35 mm
